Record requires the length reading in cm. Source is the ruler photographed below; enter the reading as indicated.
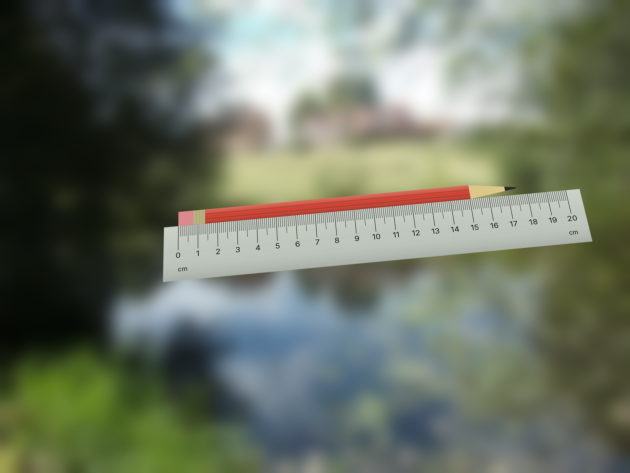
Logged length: 17.5 cm
